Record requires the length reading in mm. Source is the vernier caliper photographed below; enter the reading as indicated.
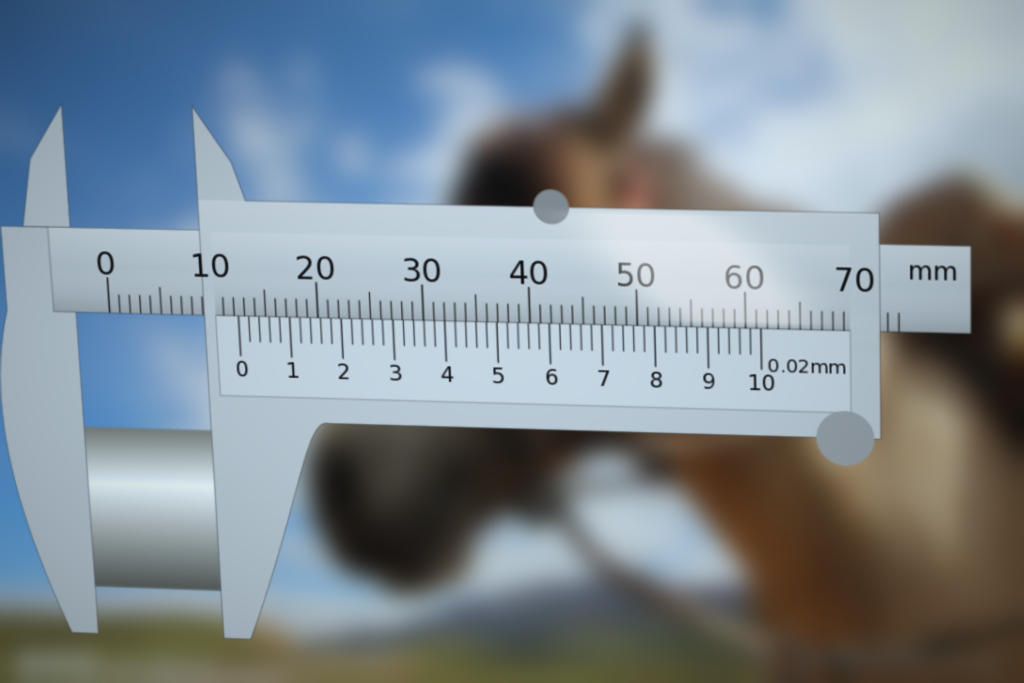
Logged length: 12.4 mm
